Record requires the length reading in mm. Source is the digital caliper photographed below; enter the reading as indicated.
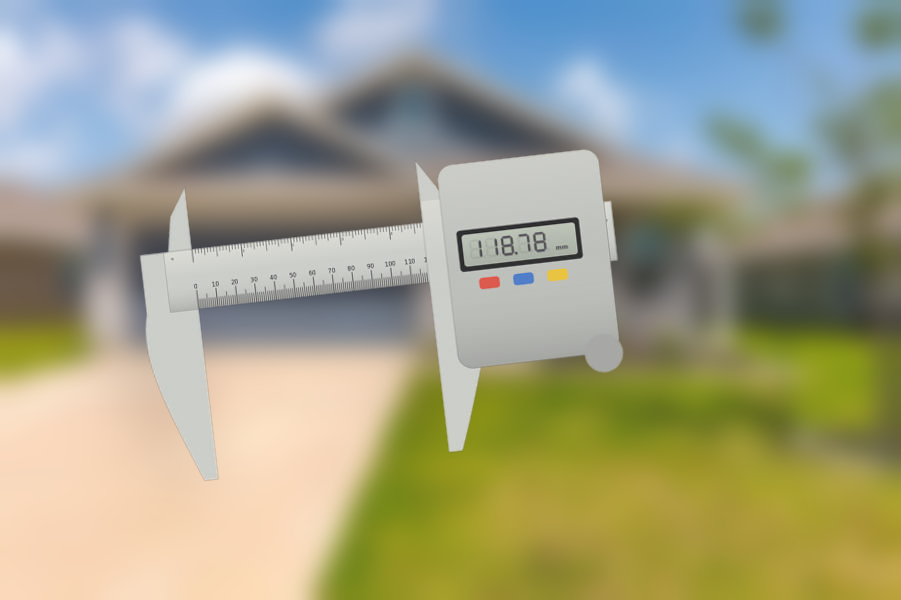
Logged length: 118.78 mm
